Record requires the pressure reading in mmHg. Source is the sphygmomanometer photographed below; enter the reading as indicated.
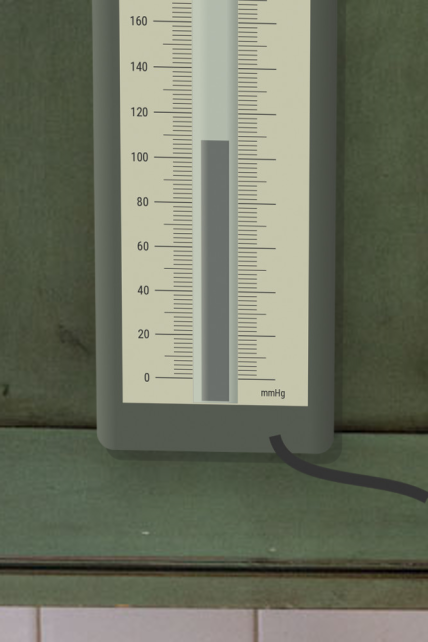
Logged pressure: 108 mmHg
